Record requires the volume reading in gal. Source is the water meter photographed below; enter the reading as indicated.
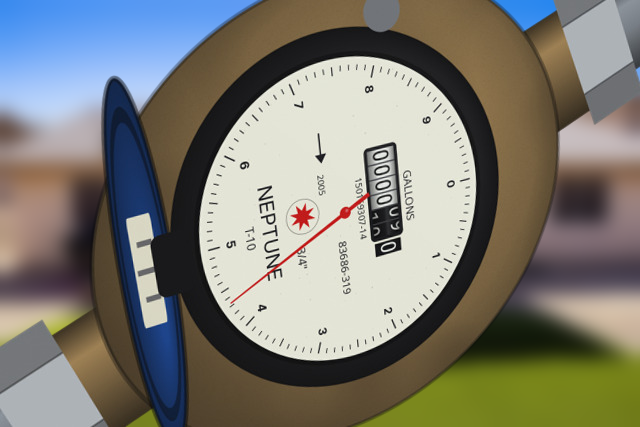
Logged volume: 94.3 gal
